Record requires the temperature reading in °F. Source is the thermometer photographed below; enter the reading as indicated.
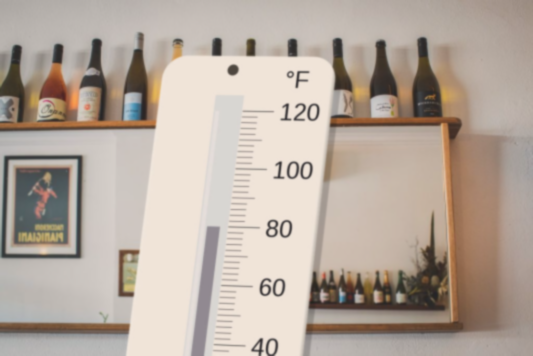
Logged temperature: 80 °F
